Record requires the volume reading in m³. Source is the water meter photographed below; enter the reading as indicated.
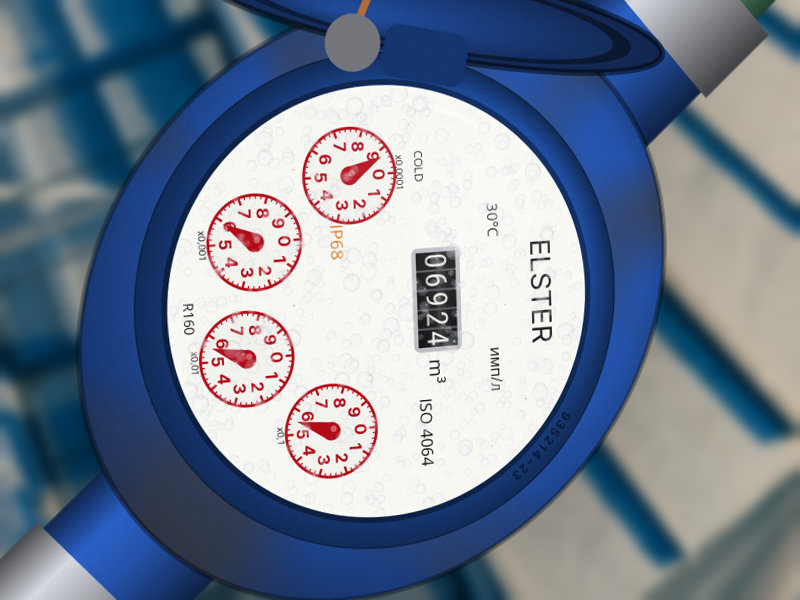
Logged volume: 6924.5559 m³
